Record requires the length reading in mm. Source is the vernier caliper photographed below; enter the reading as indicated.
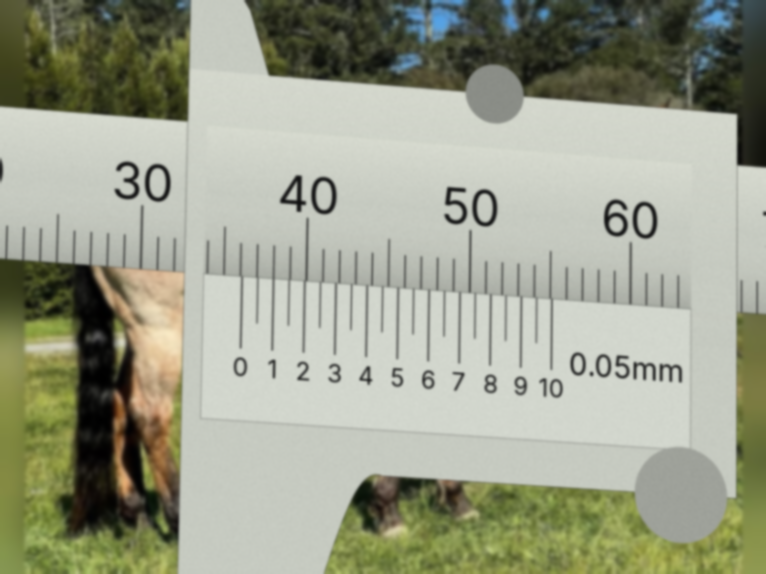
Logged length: 36.1 mm
